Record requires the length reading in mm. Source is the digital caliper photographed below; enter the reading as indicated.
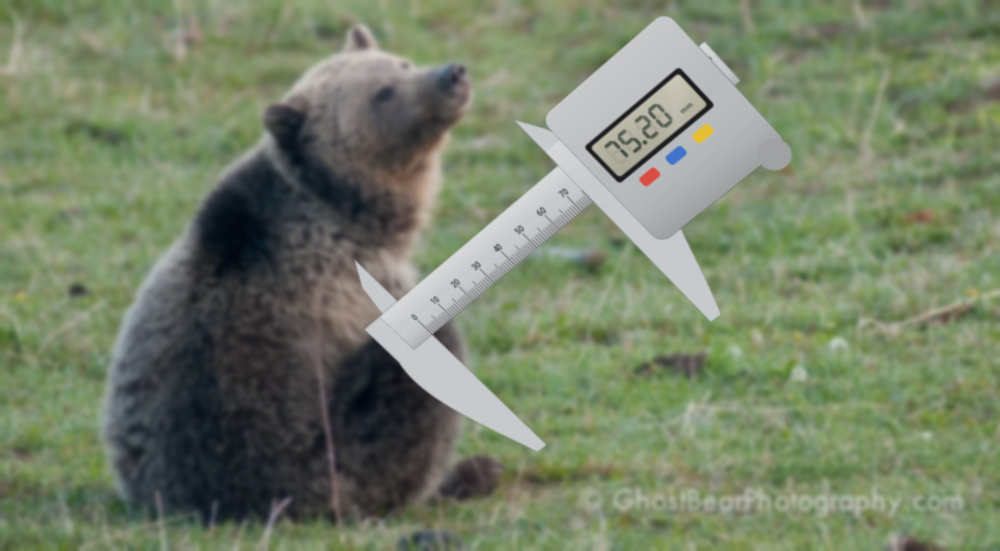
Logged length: 75.20 mm
